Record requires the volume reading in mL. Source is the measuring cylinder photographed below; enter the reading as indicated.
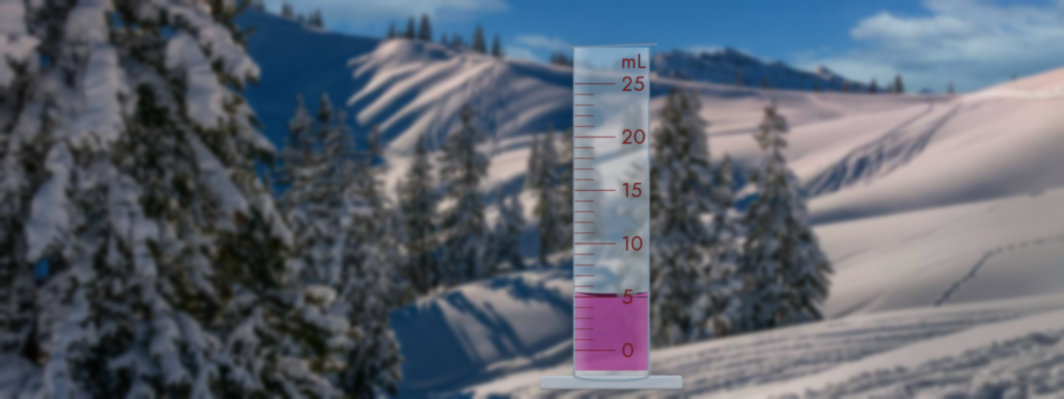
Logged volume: 5 mL
